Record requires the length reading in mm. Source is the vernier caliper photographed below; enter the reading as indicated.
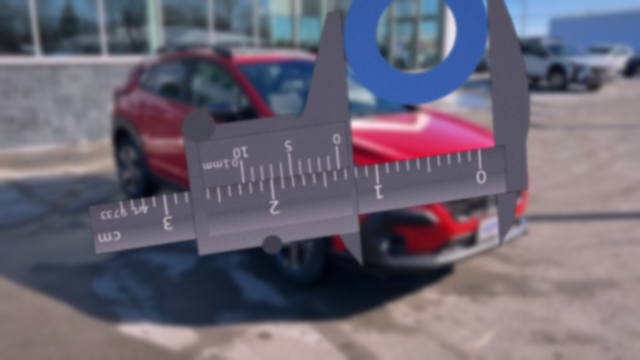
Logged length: 13.6 mm
